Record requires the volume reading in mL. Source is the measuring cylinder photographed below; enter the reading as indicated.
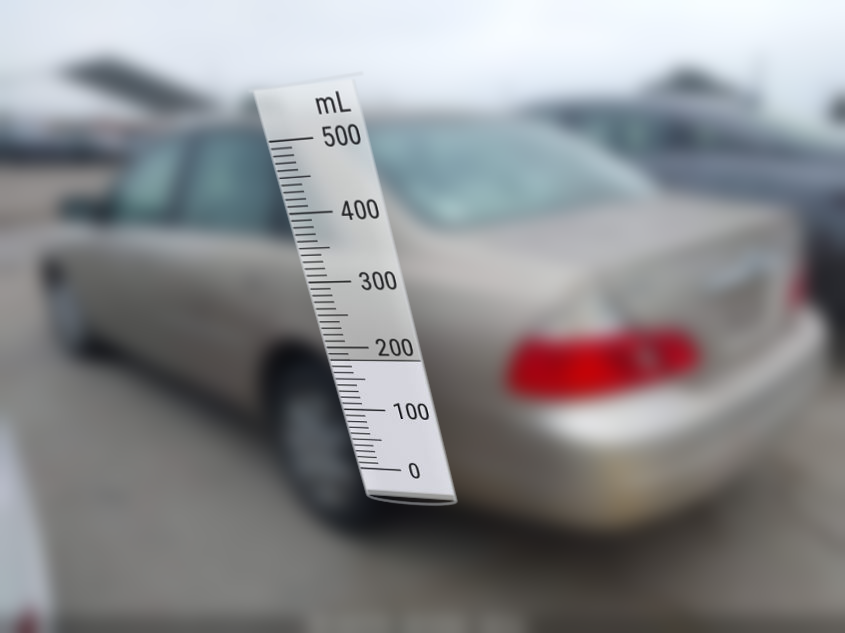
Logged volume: 180 mL
